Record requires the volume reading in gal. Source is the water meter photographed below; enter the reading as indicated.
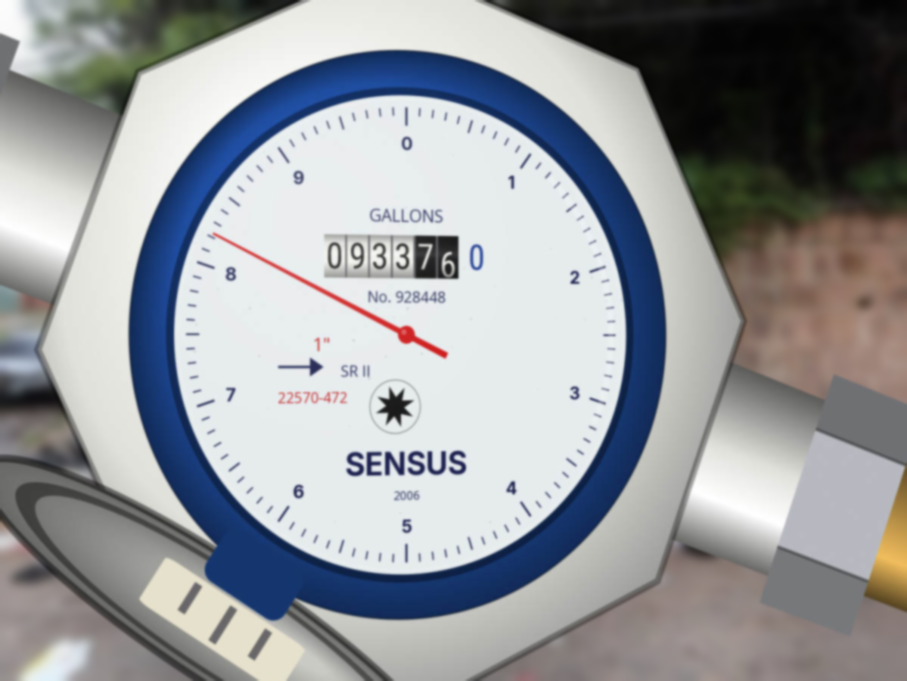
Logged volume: 933758.2 gal
